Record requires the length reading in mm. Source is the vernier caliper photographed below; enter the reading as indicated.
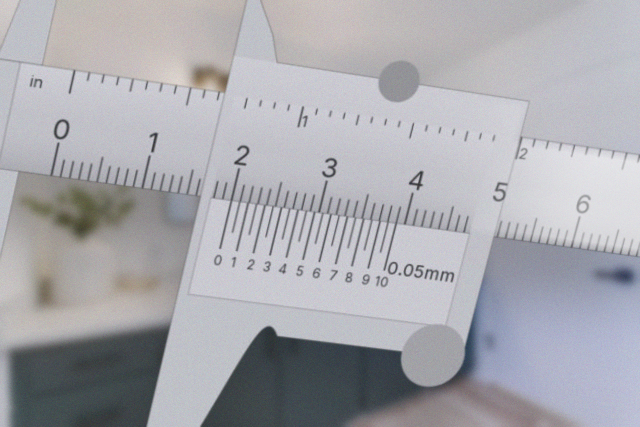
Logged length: 20.0 mm
